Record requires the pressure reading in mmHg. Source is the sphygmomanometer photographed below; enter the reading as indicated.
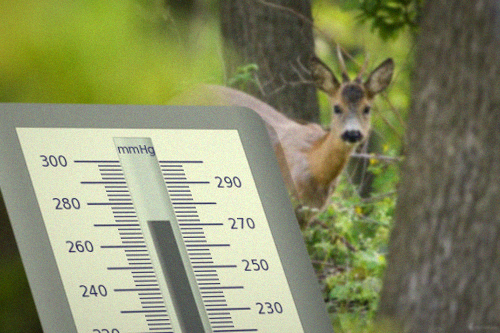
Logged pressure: 272 mmHg
